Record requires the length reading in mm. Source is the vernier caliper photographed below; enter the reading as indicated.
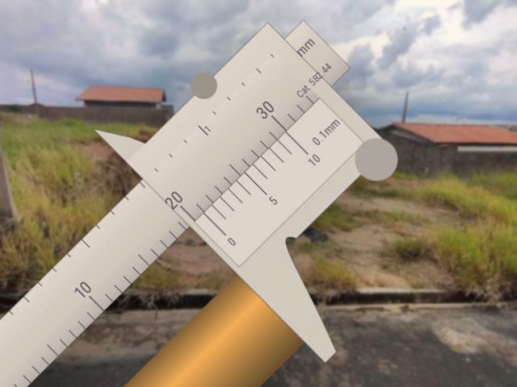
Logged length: 20.9 mm
